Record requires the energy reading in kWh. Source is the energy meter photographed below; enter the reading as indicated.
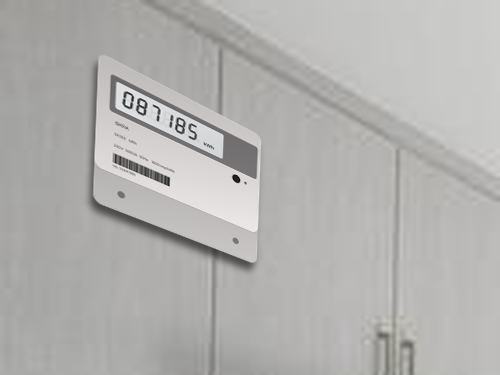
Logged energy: 87185 kWh
